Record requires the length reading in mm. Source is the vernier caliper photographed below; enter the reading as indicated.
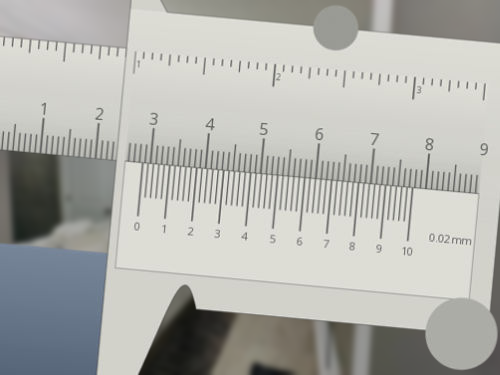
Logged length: 28.6 mm
